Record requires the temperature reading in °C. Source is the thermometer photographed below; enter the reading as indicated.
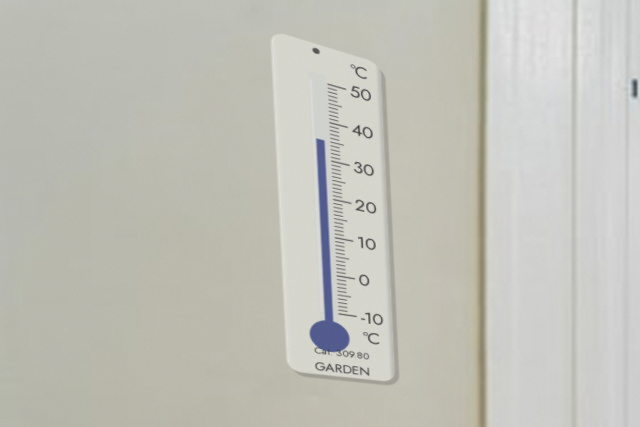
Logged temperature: 35 °C
